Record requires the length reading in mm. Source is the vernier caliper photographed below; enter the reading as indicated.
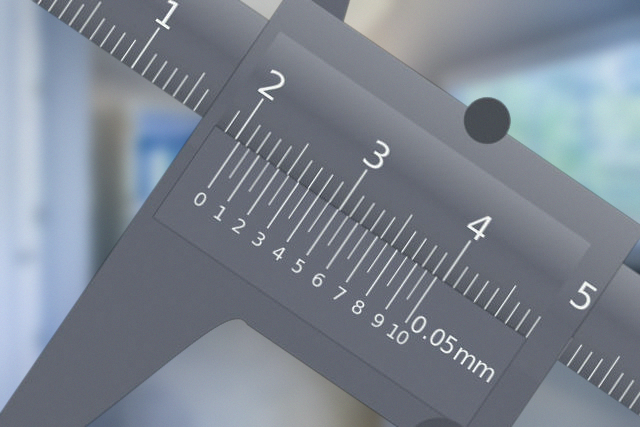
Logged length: 20.4 mm
